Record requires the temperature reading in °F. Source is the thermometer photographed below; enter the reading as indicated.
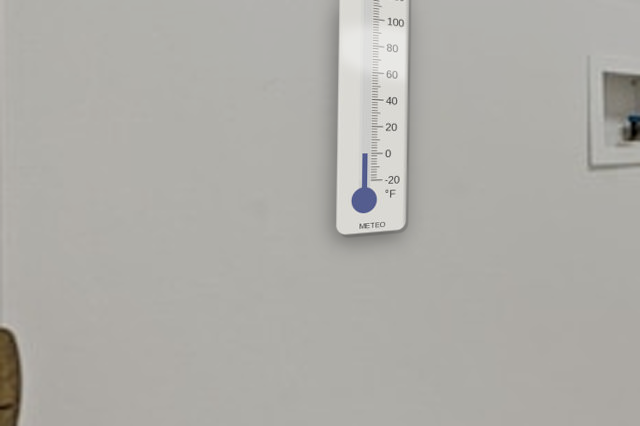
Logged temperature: 0 °F
